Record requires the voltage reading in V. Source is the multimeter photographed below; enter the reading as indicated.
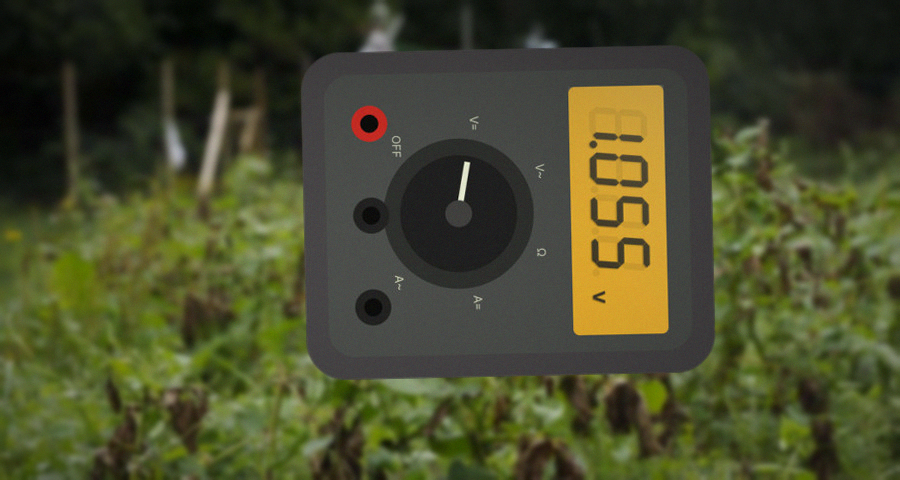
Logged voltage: 1.055 V
